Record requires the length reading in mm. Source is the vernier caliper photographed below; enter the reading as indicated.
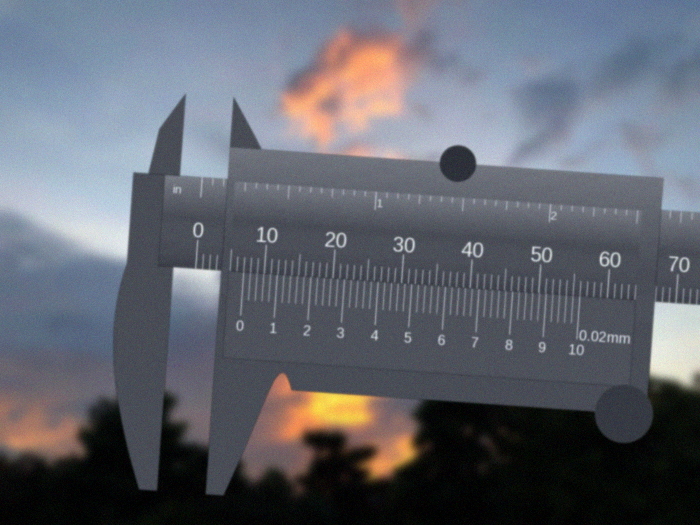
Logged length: 7.0 mm
